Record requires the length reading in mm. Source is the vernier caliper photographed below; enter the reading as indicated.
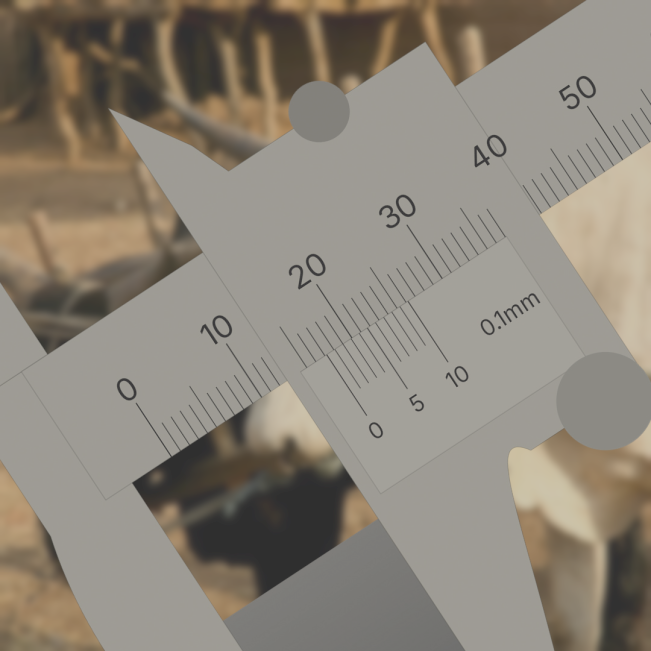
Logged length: 17.2 mm
